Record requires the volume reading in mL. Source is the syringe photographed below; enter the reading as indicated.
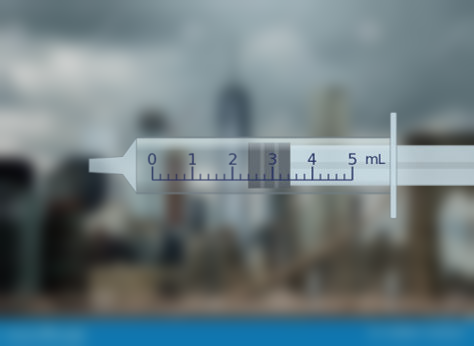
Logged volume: 2.4 mL
